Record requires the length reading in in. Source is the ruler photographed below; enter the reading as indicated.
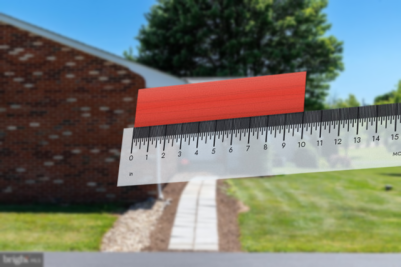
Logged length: 10 in
